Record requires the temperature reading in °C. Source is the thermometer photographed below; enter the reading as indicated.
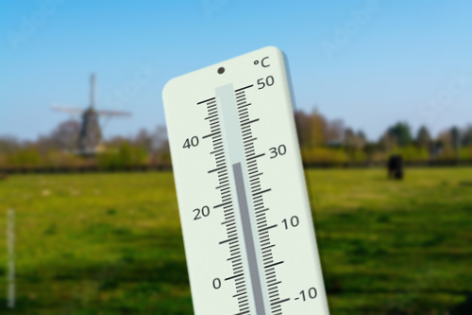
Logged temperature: 30 °C
